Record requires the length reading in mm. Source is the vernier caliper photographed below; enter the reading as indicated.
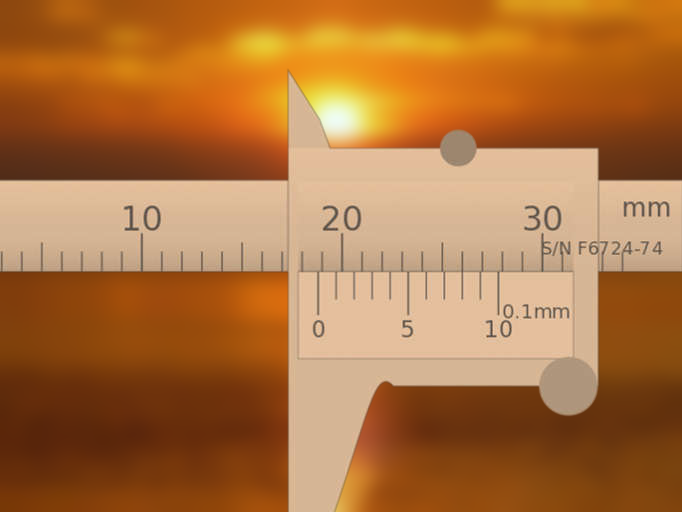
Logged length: 18.8 mm
